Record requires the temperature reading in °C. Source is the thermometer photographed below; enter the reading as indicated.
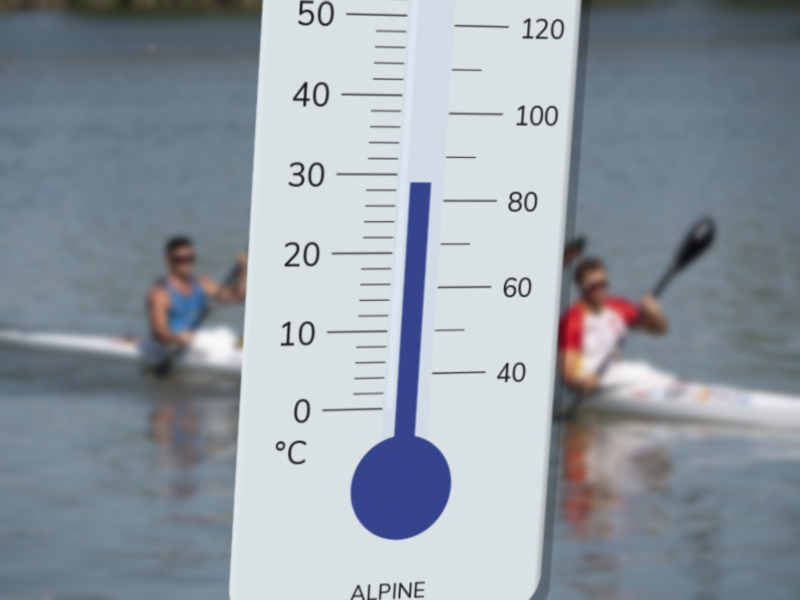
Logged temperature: 29 °C
